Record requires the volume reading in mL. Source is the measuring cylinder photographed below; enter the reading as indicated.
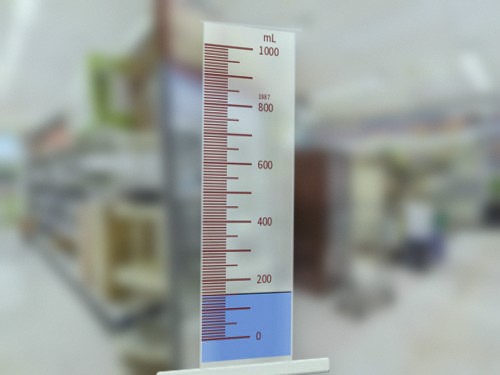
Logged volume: 150 mL
